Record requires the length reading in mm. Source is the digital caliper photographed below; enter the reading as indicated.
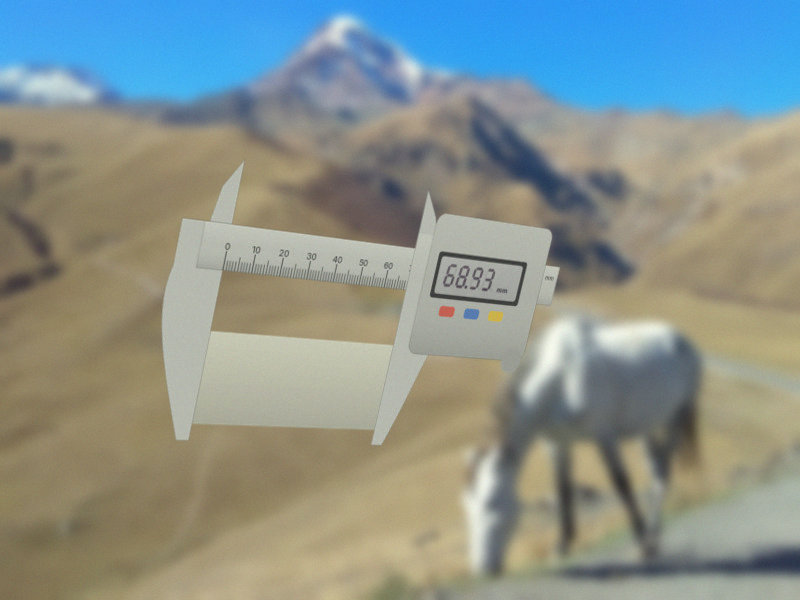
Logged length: 68.93 mm
